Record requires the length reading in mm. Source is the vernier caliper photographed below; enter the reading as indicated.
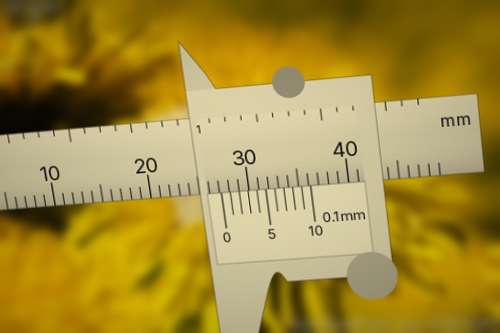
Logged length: 27.2 mm
